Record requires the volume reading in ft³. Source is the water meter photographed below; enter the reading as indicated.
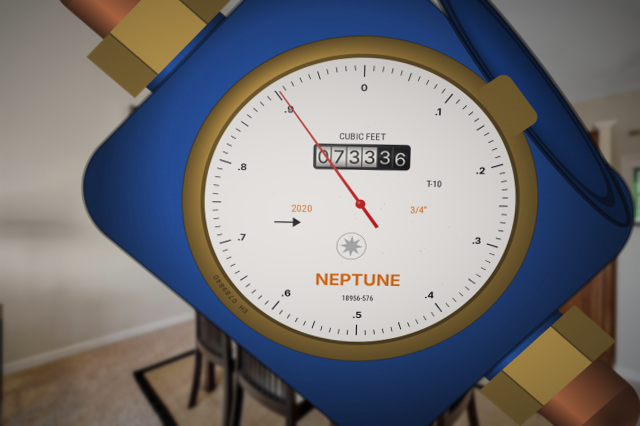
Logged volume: 73335.90 ft³
